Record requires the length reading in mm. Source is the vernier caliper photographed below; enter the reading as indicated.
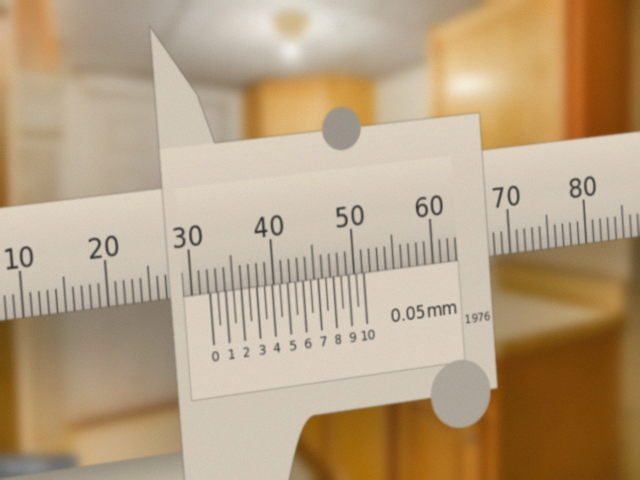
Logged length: 32.2 mm
